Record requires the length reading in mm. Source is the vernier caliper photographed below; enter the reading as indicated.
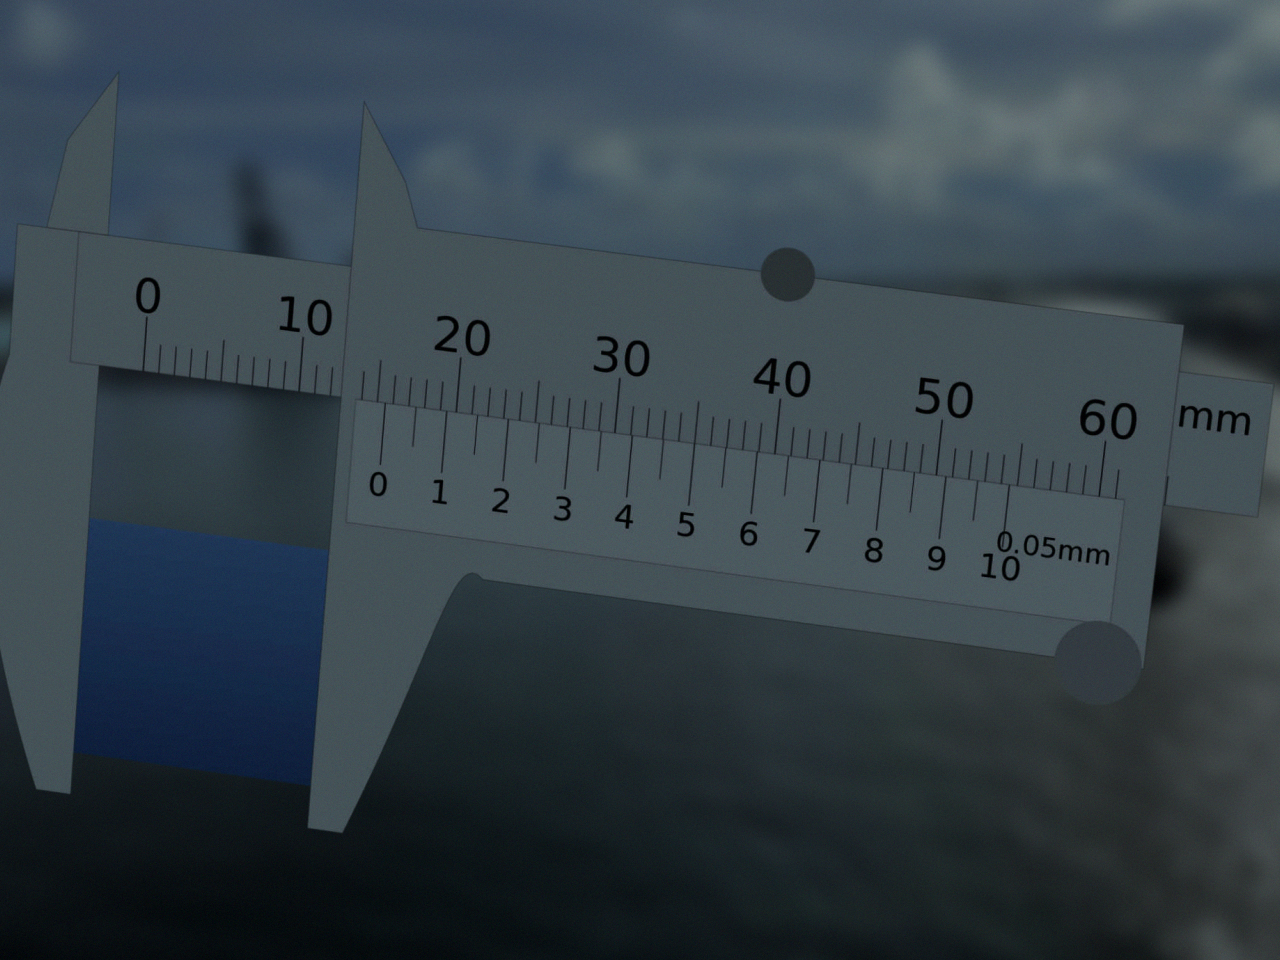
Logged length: 15.5 mm
